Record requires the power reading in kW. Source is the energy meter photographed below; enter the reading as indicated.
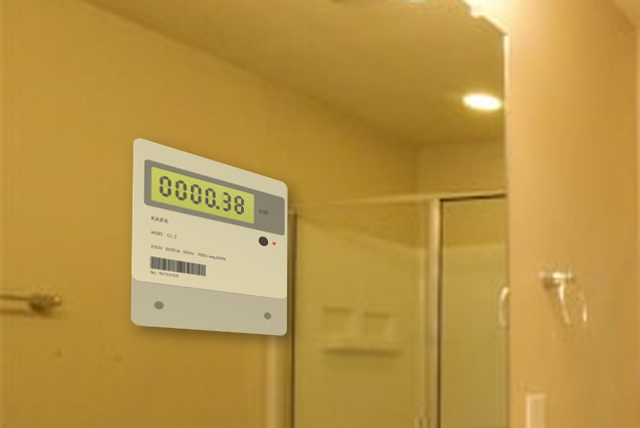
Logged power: 0.38 kW
